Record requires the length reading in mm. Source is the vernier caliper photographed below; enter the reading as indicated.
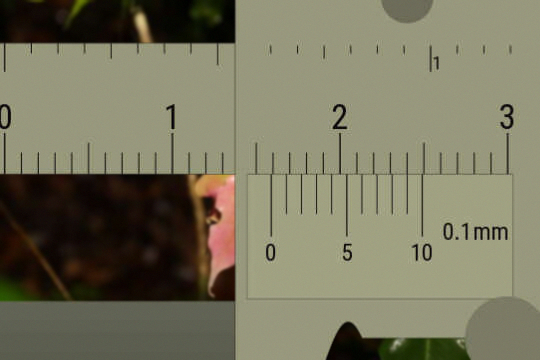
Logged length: 15.9 mm
